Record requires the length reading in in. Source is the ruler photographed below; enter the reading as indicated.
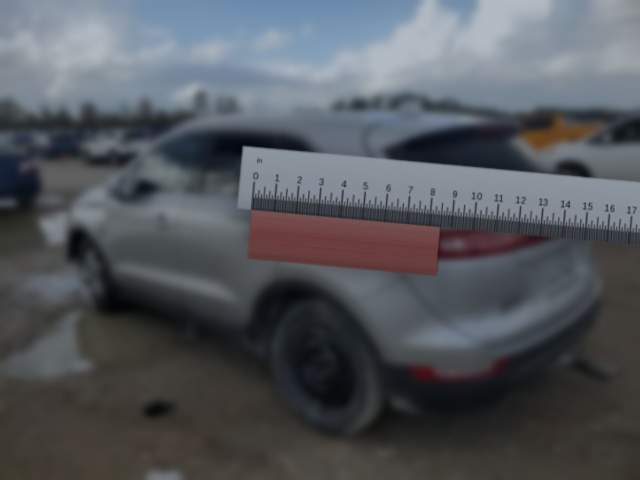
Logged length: 8.5 in
